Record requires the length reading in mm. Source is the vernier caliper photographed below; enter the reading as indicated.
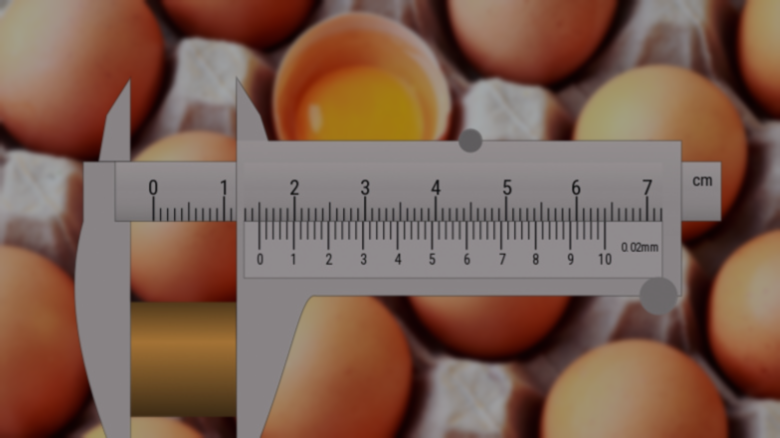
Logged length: 15.0 mm
